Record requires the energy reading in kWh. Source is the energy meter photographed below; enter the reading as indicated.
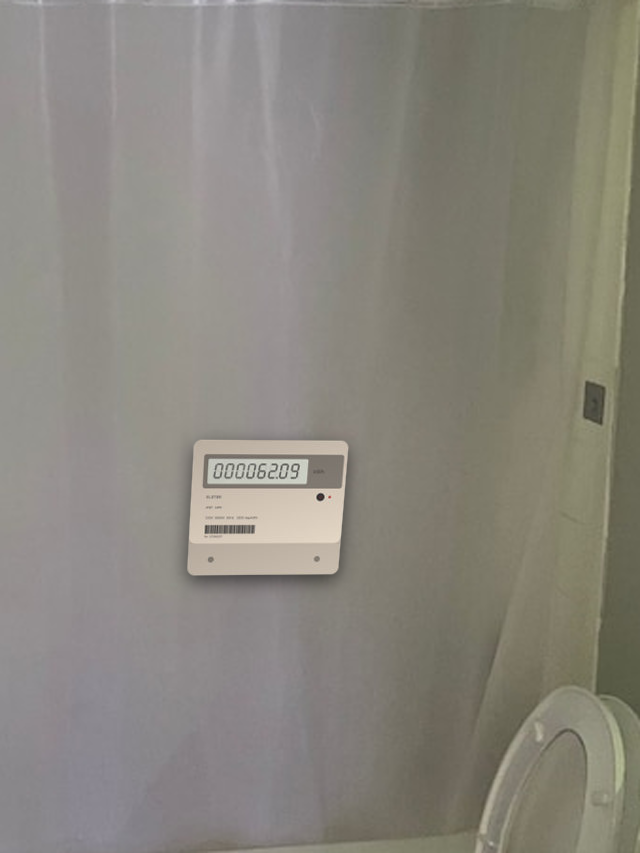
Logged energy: 62.09 kWh
